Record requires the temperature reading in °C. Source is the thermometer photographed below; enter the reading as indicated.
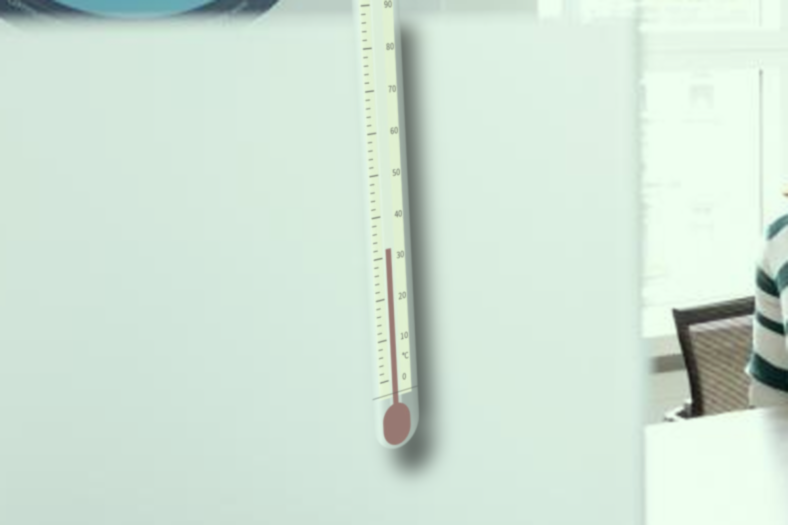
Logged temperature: 32 °C
